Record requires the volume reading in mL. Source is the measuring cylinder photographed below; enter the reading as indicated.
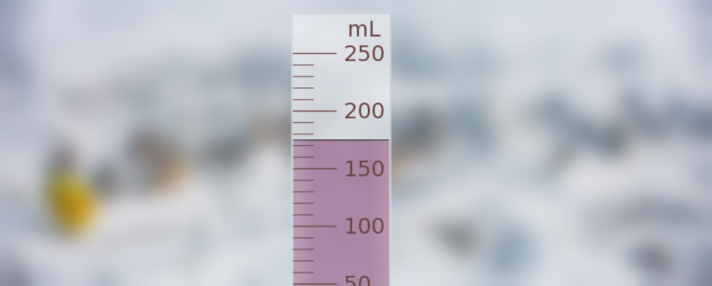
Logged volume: 175 mL
